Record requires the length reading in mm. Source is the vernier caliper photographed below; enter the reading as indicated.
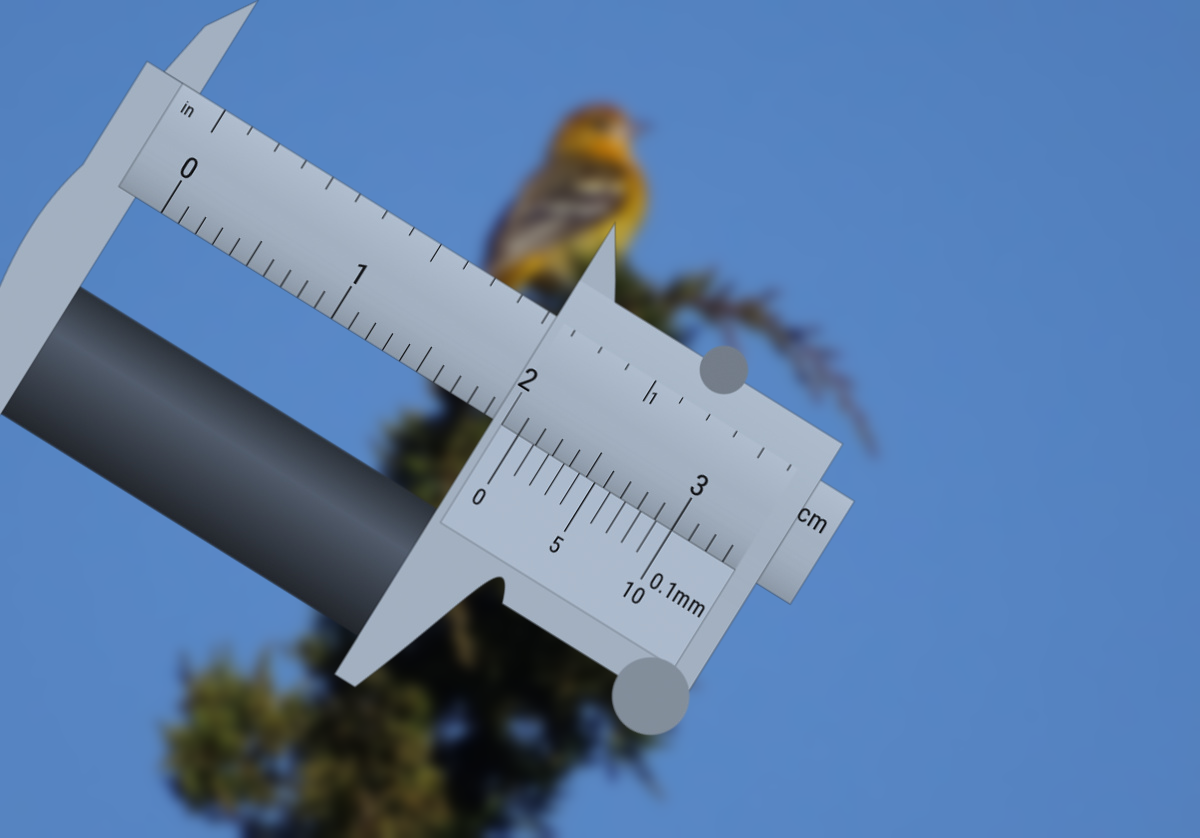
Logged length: 21.0 mm
